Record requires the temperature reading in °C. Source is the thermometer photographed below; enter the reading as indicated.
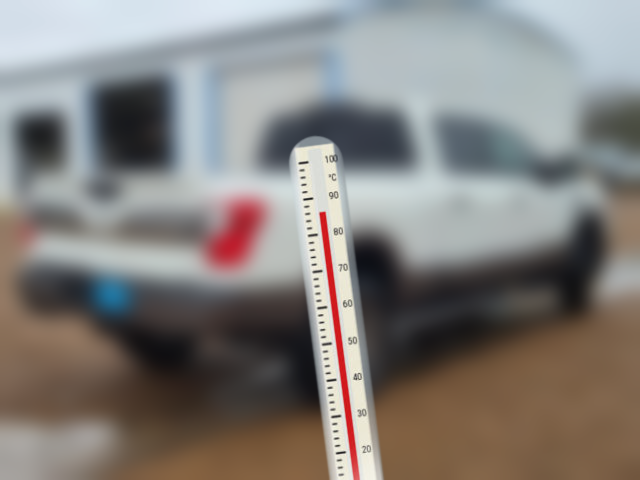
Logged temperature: 86 °C
